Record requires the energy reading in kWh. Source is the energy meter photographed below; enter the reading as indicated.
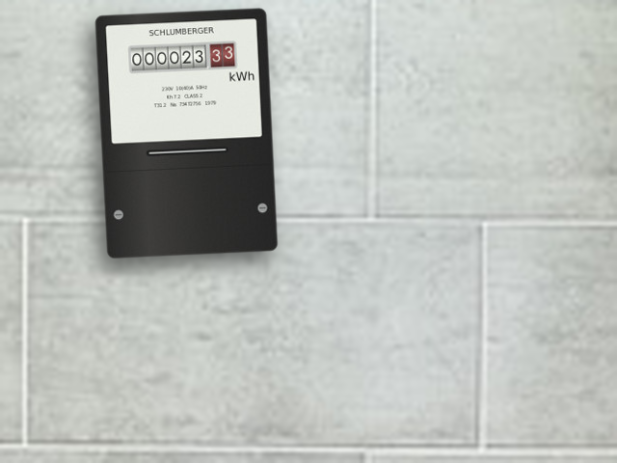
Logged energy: 23.33 kWh
